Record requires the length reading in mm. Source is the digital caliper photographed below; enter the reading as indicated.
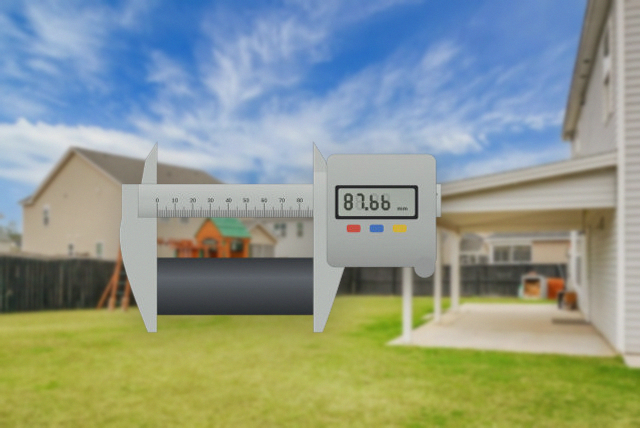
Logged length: 87.66 mm
